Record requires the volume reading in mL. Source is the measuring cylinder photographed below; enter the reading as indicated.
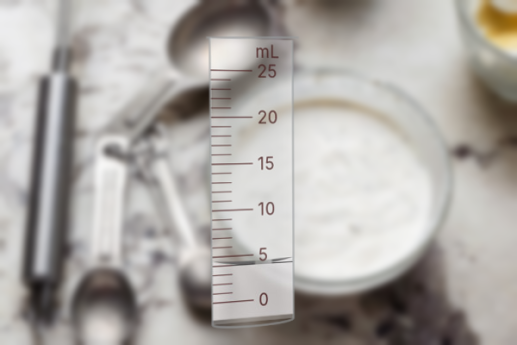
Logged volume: 4 mL
